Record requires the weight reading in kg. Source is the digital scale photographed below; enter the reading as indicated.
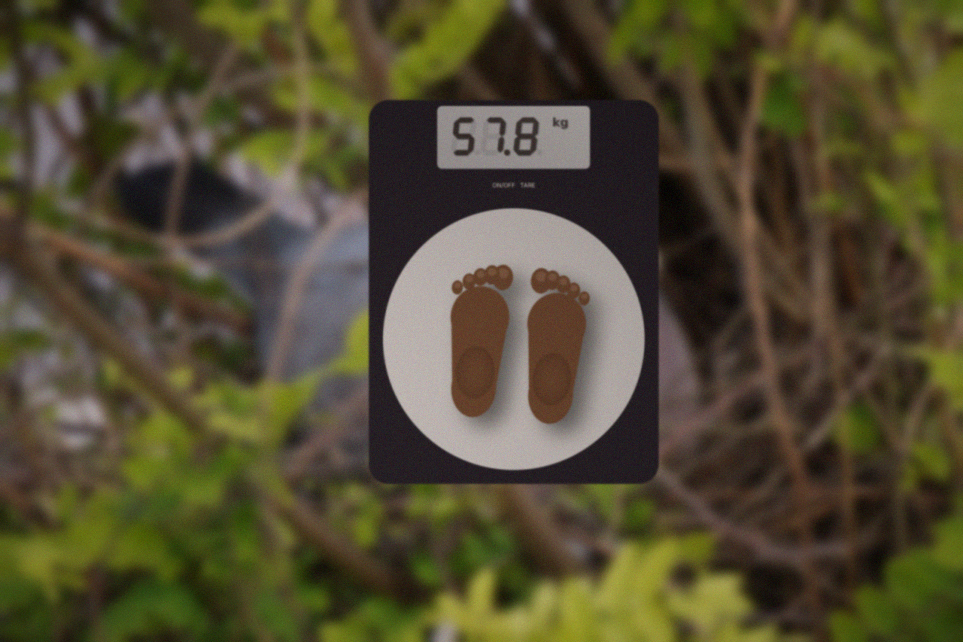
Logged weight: 57.8 kg
